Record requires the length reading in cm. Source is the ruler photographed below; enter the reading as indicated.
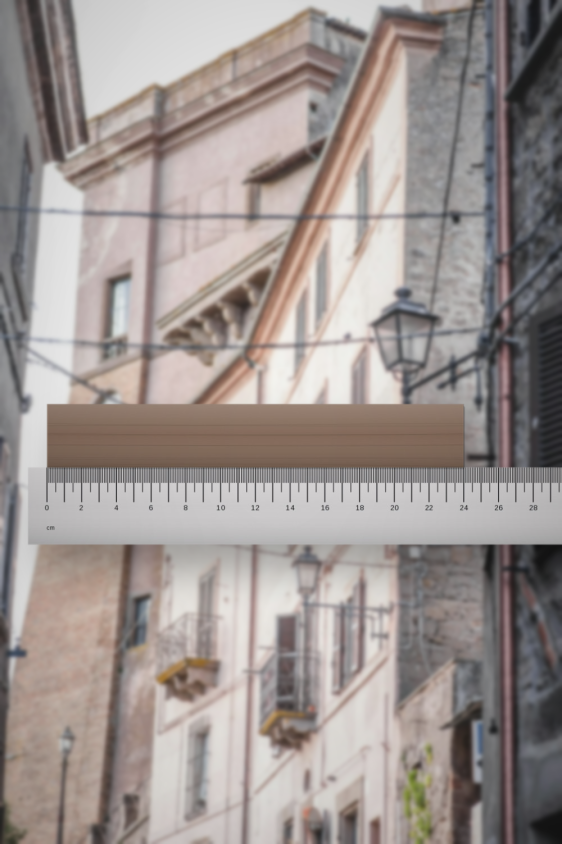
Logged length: 24 cm
